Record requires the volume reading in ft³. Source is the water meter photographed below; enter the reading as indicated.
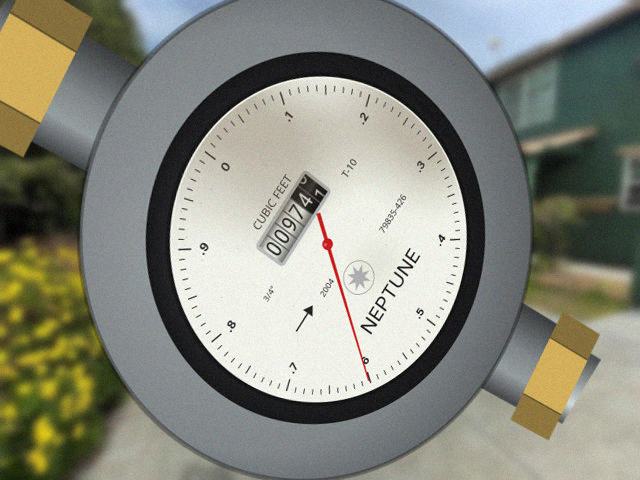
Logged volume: 9740.60 ft³
